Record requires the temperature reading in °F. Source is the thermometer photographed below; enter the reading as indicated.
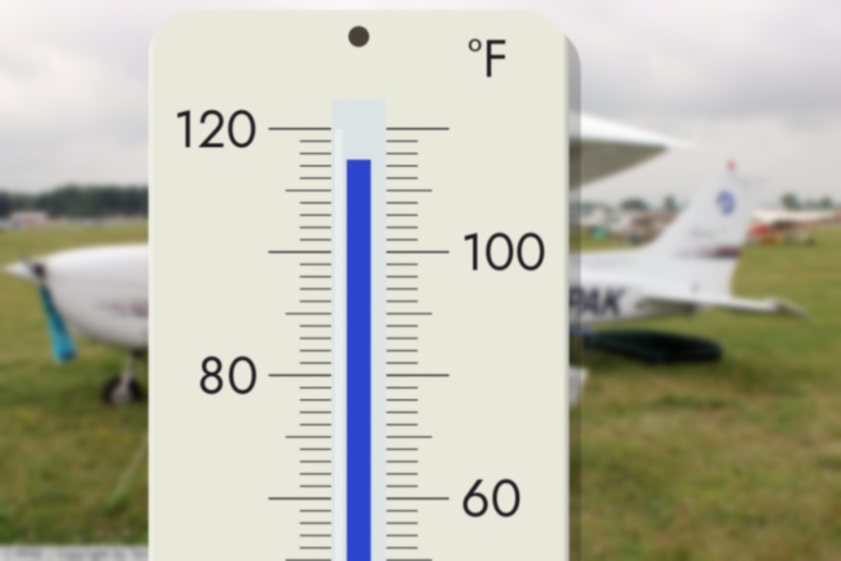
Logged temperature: 115 °F
